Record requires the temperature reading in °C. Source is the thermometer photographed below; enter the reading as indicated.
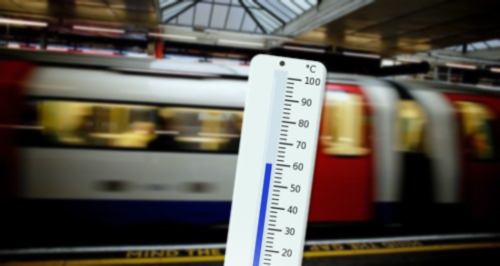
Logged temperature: 60 °C
